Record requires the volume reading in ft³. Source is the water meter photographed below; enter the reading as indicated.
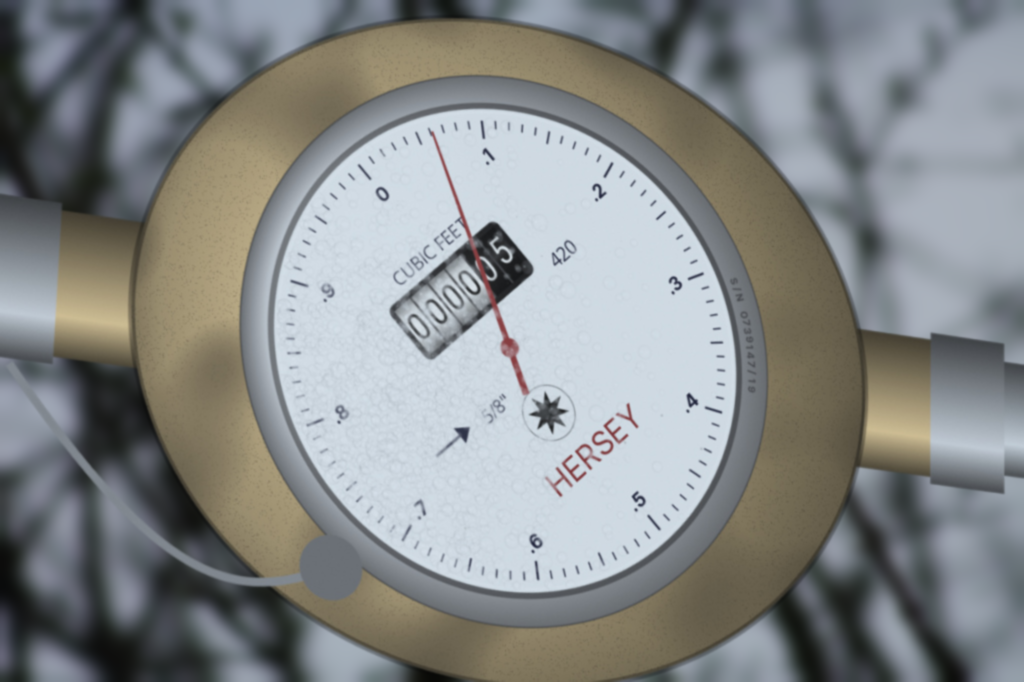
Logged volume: 5.06 ft³
